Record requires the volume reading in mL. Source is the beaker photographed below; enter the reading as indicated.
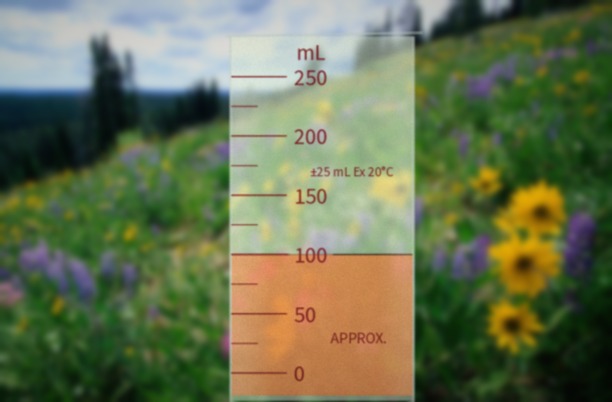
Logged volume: 100 mL
